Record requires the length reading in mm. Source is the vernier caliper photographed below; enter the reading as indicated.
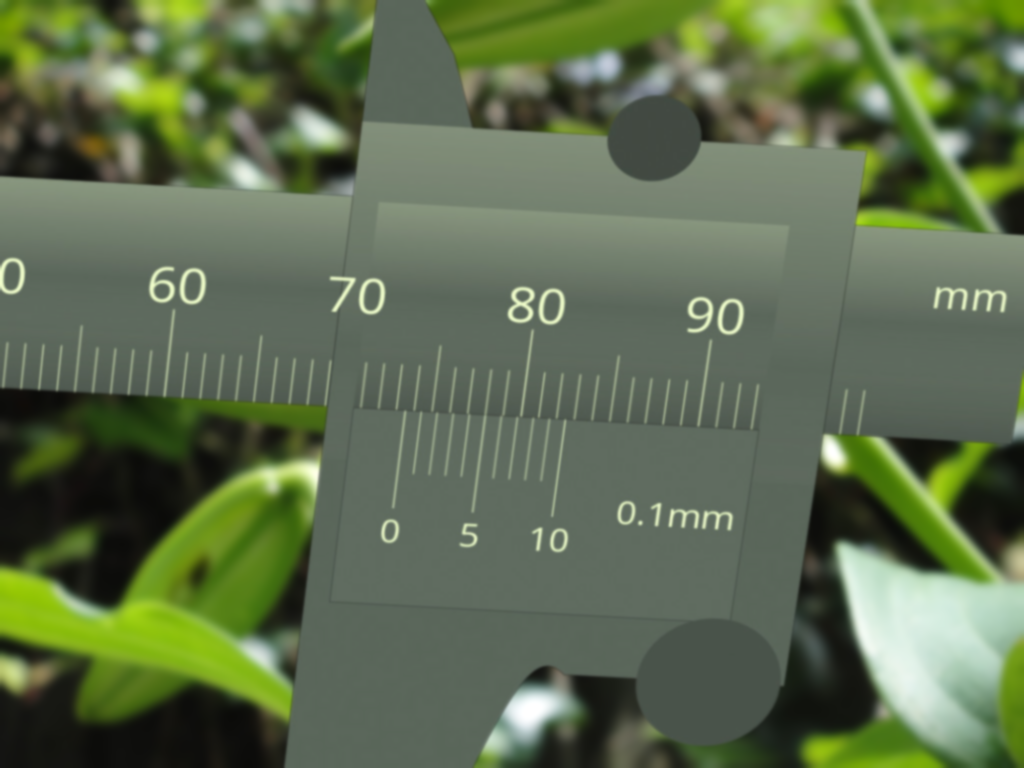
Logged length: 73.5 mm
